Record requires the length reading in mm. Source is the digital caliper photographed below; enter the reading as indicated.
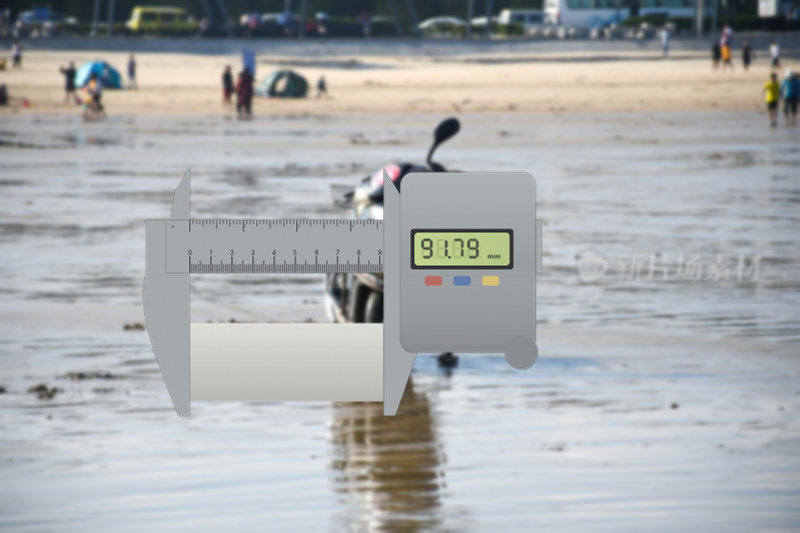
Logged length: 91.79 mm
